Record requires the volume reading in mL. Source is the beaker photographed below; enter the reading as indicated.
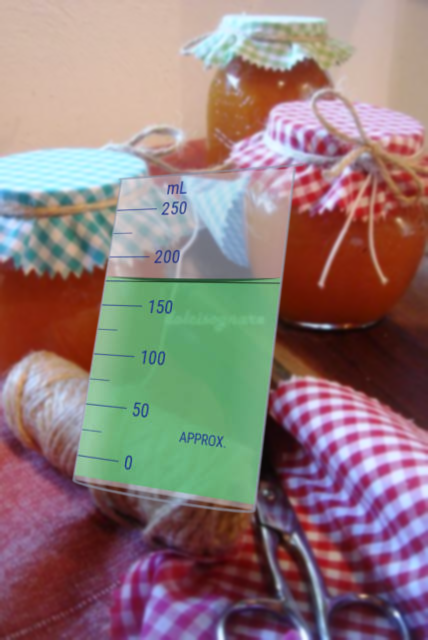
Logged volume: 175 mL
